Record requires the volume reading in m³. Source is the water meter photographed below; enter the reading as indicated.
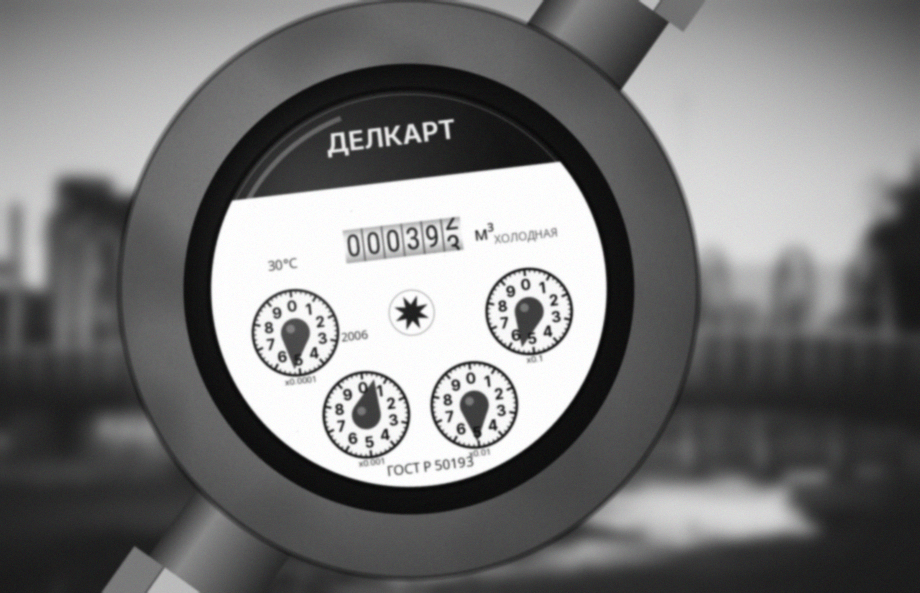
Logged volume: 392.5505 m³
